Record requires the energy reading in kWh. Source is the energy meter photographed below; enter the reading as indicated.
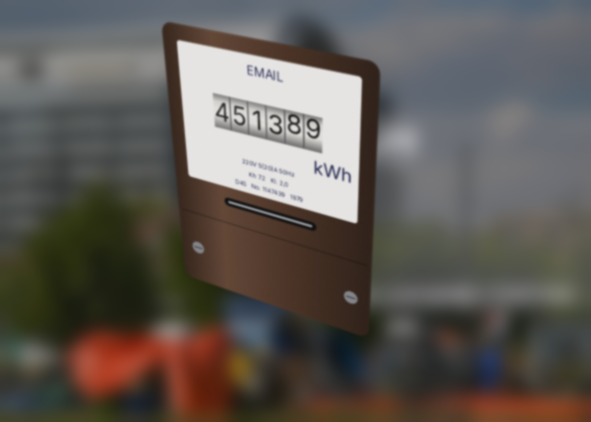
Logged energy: 451389 kWh
